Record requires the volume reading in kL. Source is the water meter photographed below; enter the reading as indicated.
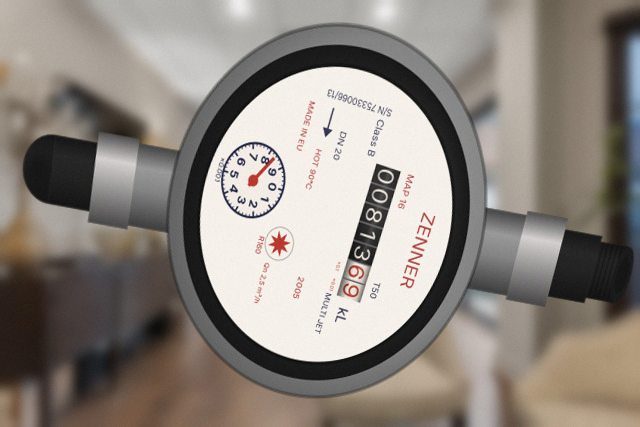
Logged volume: 813.698 kL
